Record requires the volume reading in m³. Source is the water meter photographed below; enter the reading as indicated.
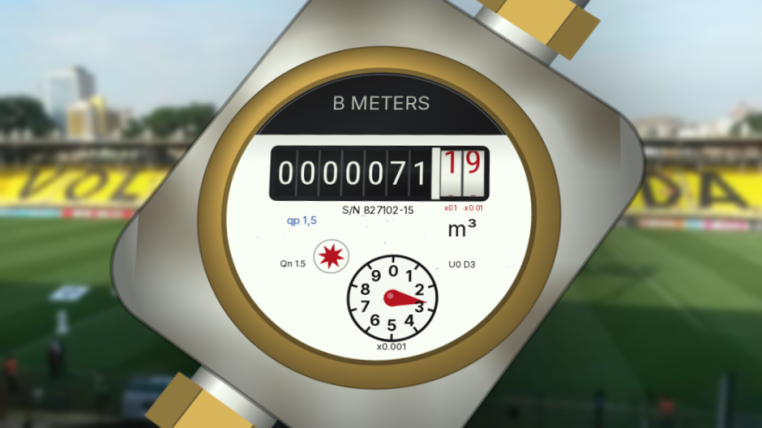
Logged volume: 71.192 m³
